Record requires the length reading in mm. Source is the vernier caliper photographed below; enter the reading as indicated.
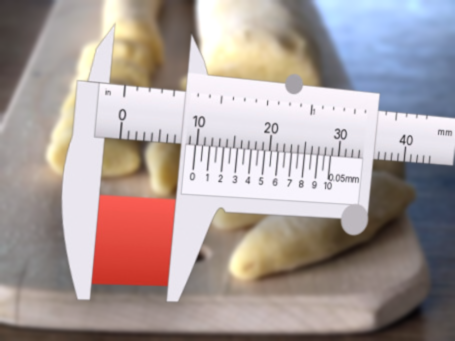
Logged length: 9.8 mm
